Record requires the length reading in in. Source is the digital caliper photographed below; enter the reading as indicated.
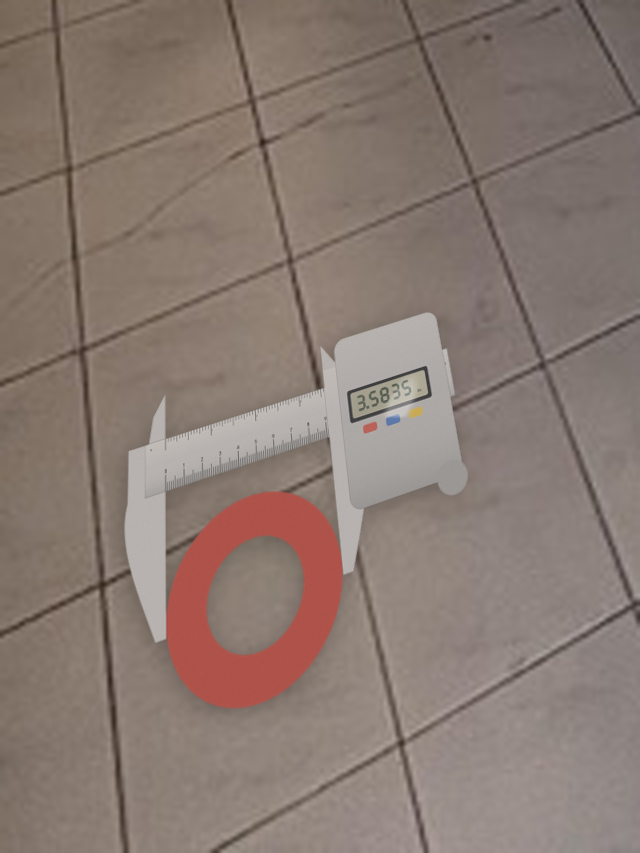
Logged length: 3.5835 in
